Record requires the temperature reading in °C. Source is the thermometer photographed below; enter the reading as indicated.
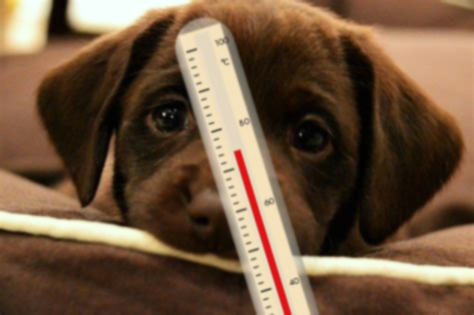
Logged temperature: 74 °C
